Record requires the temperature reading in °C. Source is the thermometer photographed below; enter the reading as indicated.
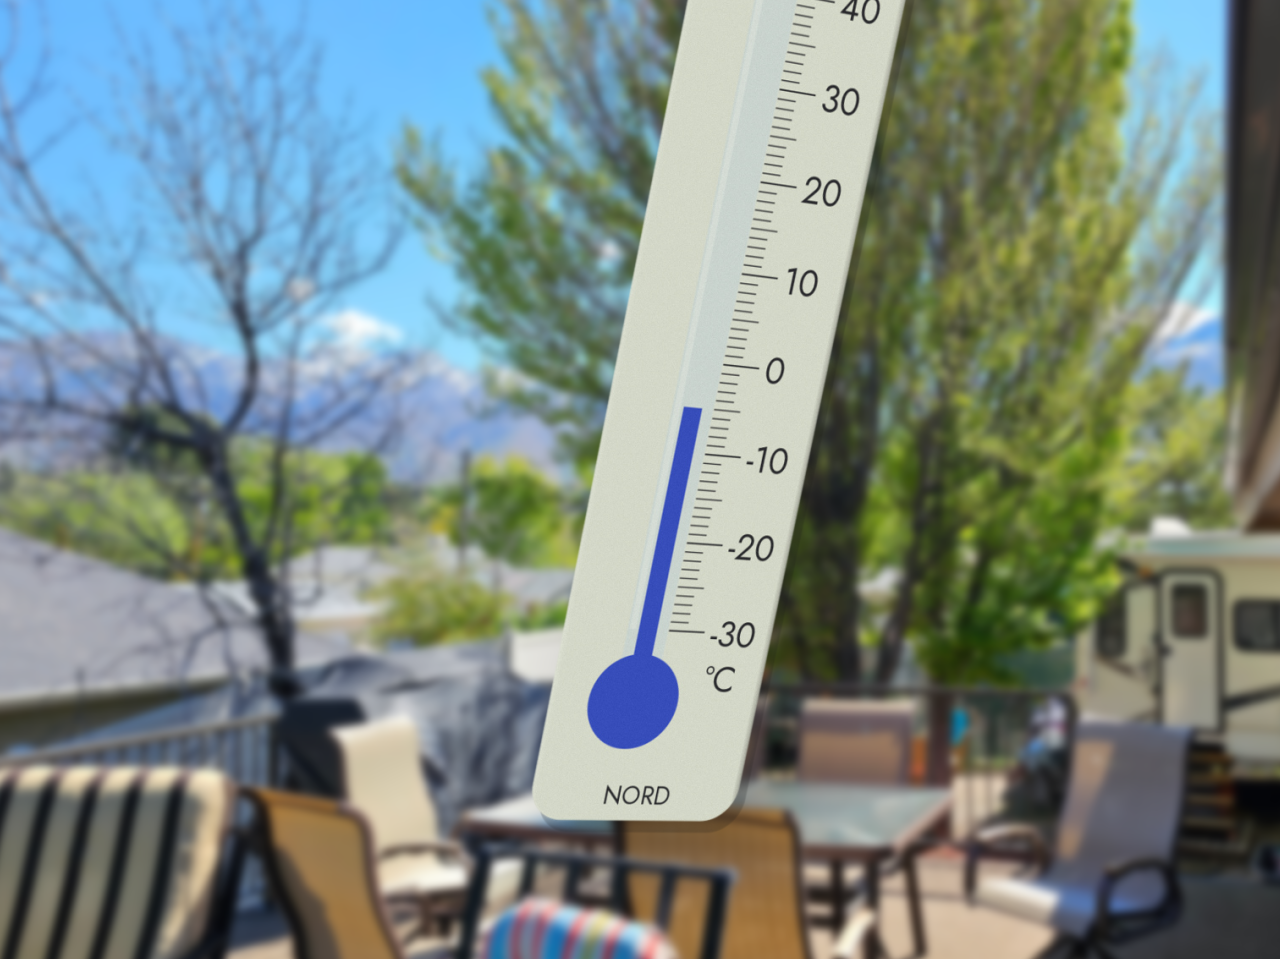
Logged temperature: -5 °C
